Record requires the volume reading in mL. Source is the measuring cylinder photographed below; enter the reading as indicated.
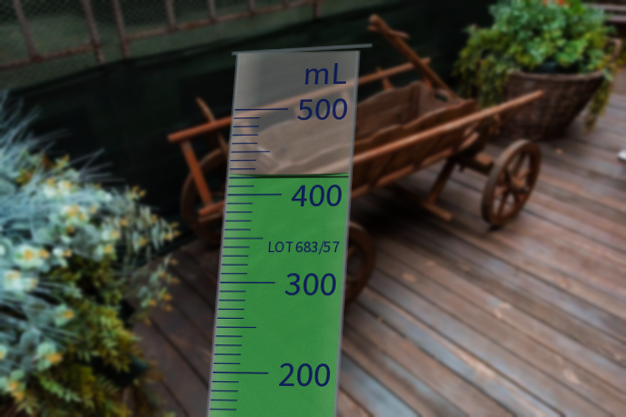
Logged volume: 420 mL
